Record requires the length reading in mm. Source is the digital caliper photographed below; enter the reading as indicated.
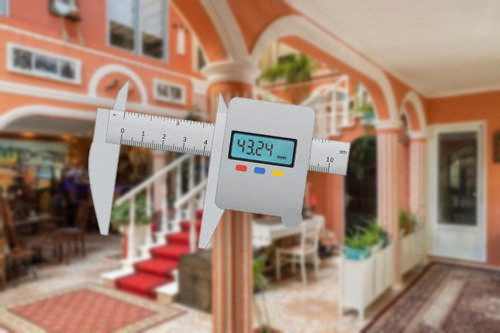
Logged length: 43.24 mm
